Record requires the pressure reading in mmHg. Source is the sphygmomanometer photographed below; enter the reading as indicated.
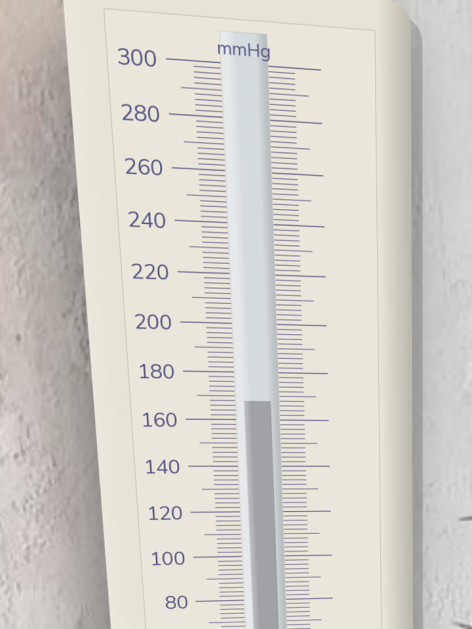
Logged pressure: 168 mmHg
